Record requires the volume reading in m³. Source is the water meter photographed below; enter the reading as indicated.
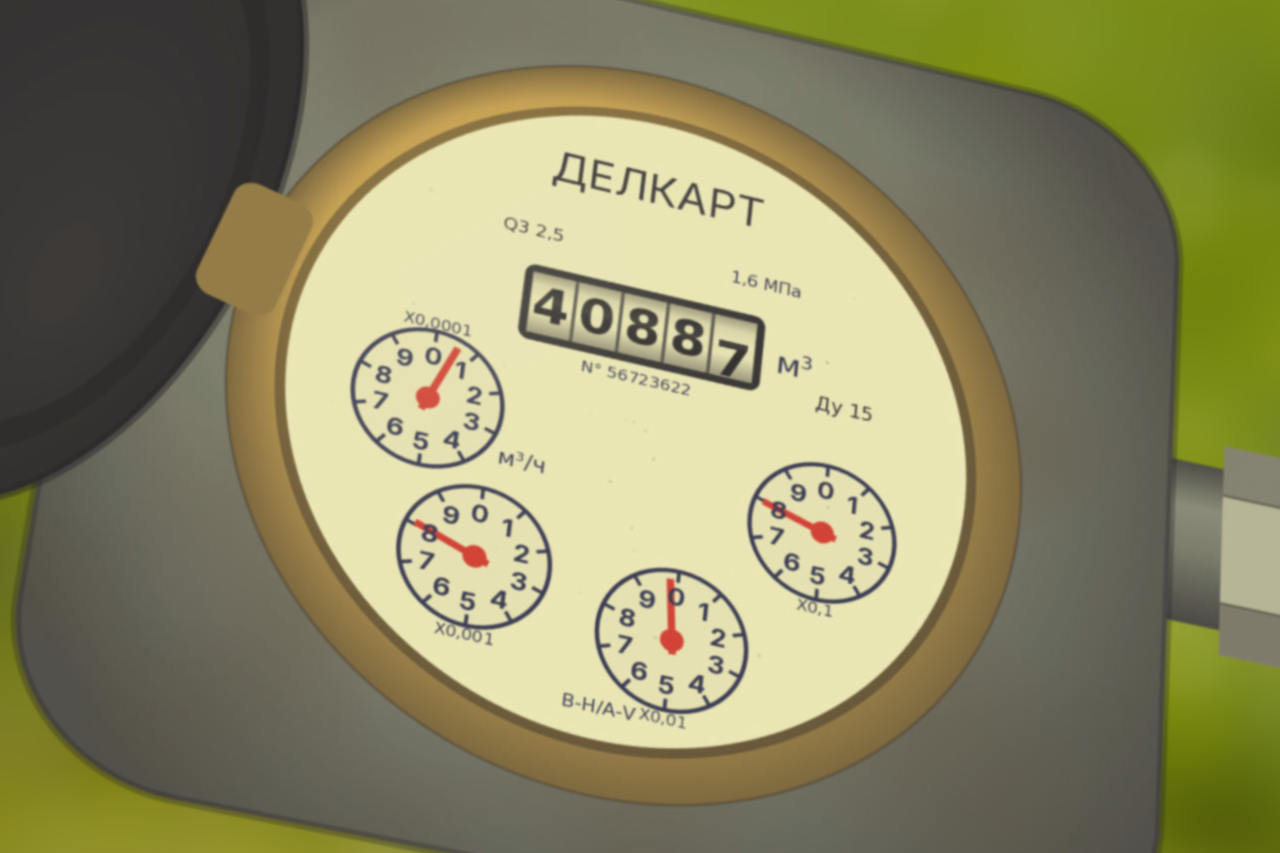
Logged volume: 40886.7980 m³
